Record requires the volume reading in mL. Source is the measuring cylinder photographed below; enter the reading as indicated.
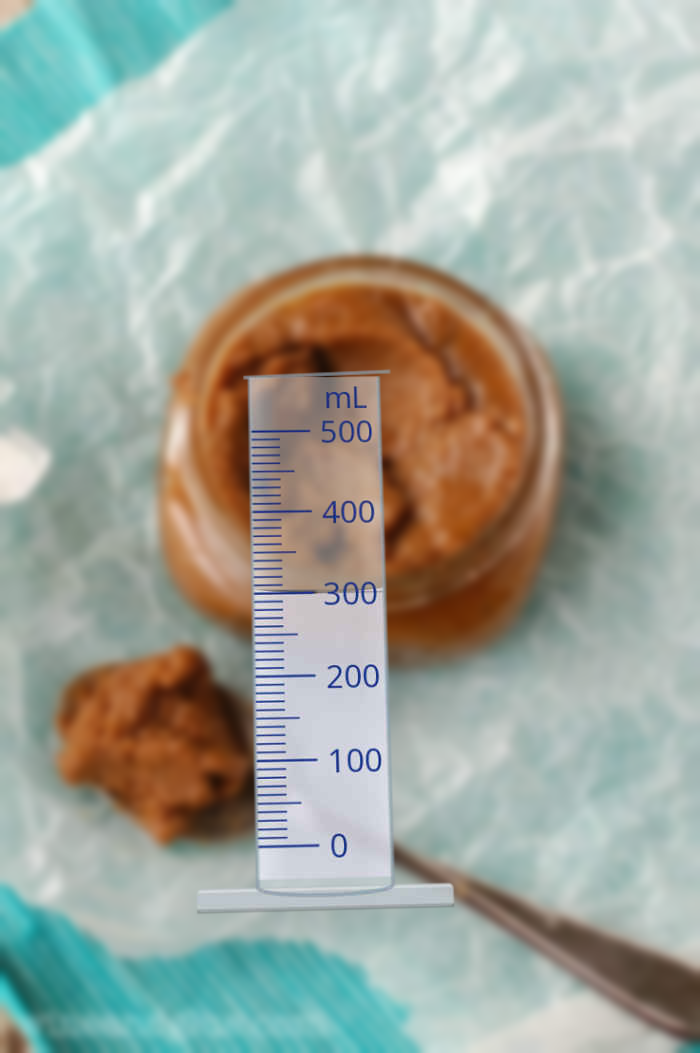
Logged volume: 300 mL
